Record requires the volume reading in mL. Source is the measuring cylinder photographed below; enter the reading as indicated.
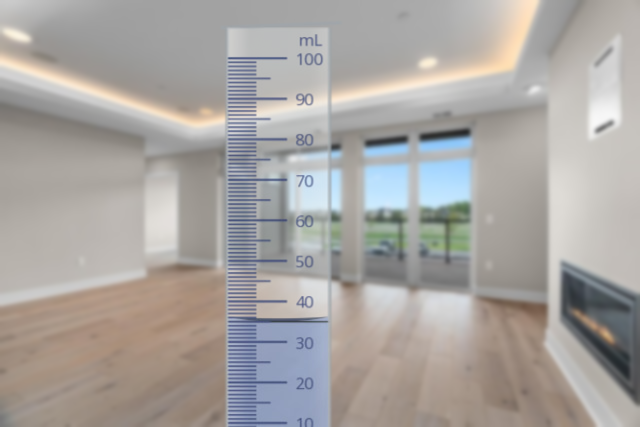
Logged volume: 35 mL
